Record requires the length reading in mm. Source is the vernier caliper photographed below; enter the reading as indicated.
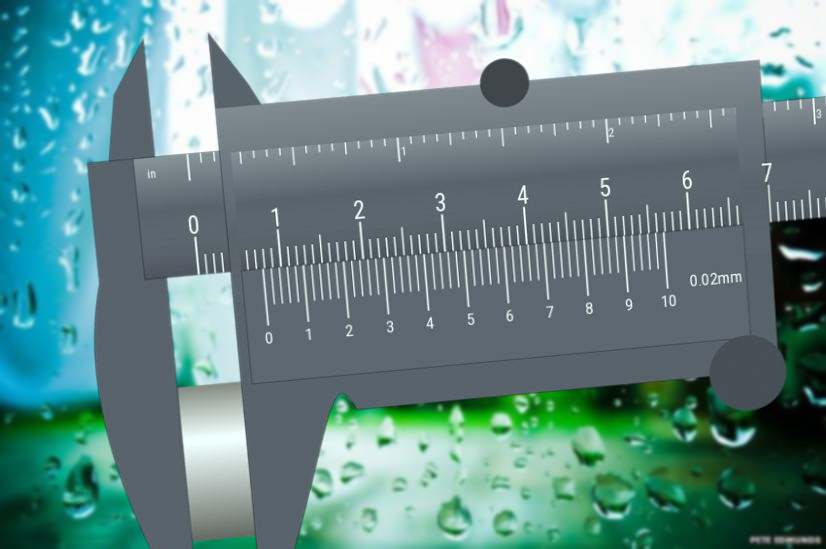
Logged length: 7.8 mm
